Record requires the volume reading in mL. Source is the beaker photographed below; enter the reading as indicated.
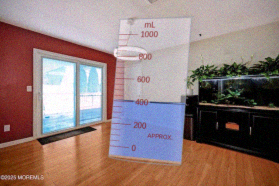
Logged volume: 400 mL
